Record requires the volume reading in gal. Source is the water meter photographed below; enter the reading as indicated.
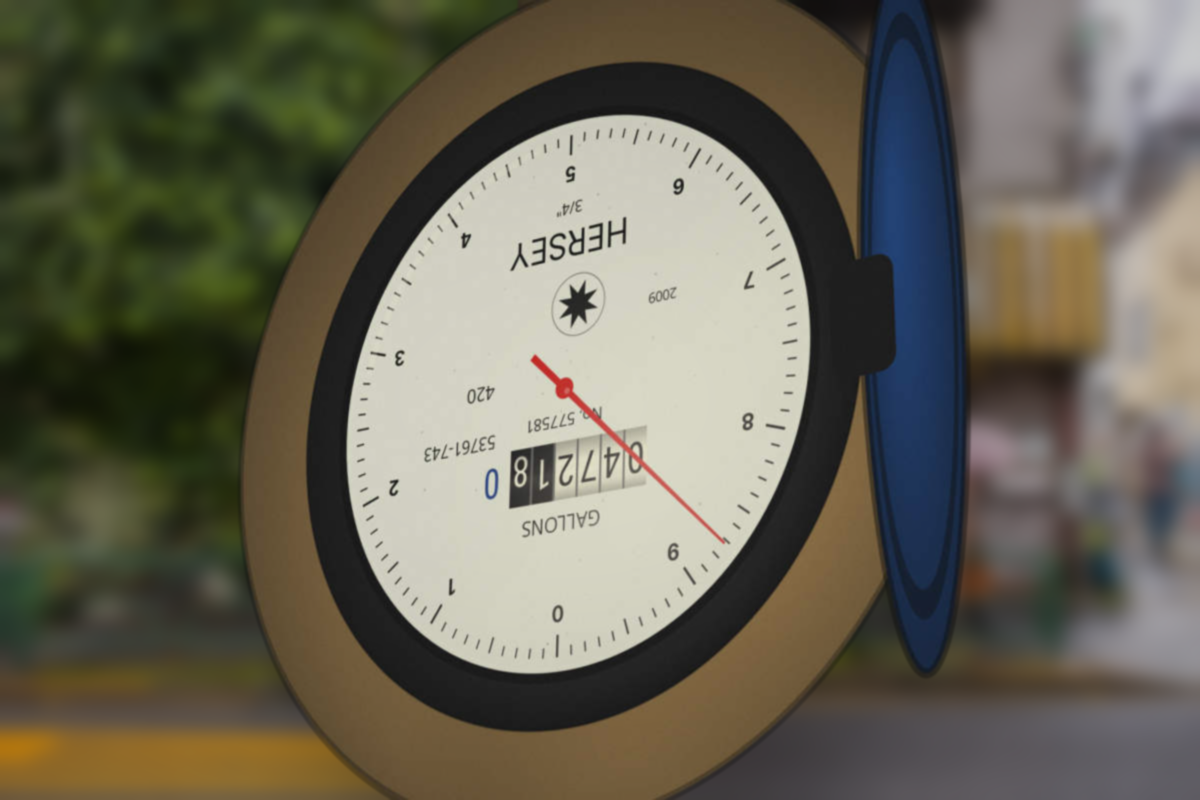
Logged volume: 472178.7 gal
